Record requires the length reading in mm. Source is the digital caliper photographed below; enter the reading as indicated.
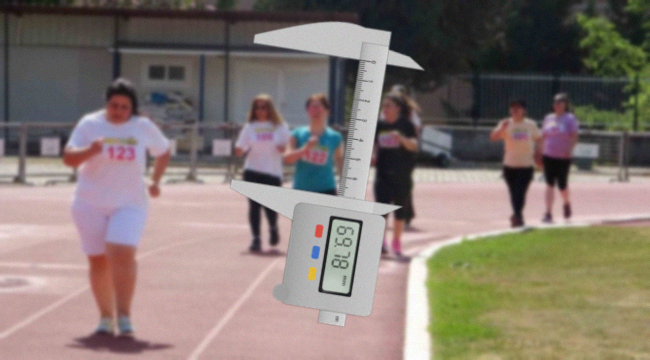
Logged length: 69.78 mm
